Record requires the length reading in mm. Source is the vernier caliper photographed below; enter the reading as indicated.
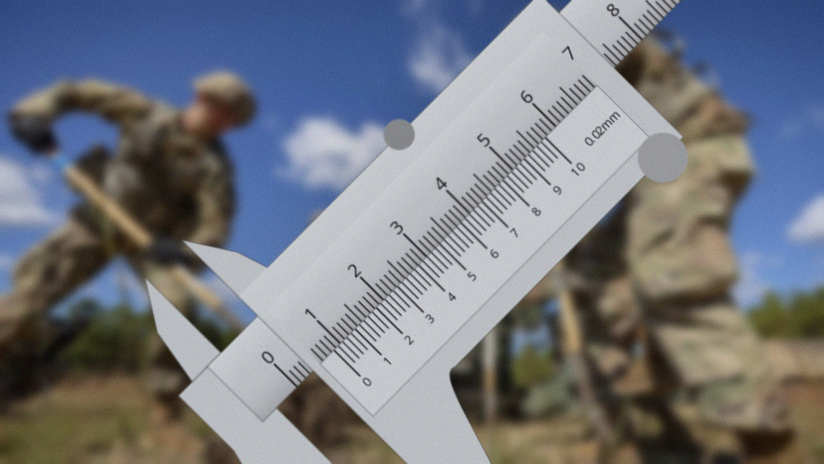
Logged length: 8.5 mm
